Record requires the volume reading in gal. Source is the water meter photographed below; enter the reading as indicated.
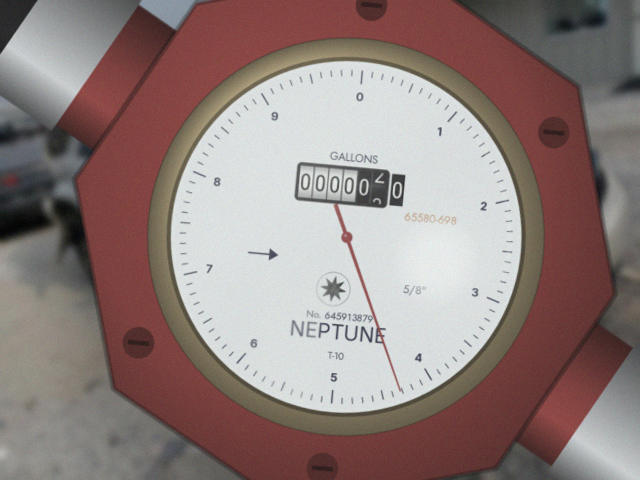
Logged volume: 24.3 gal
